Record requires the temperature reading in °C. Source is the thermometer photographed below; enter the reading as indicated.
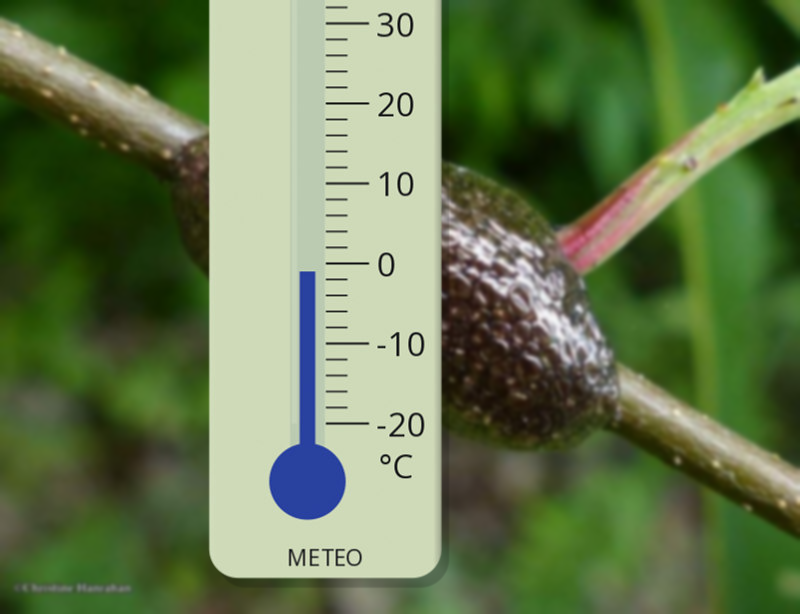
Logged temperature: -1 °C
